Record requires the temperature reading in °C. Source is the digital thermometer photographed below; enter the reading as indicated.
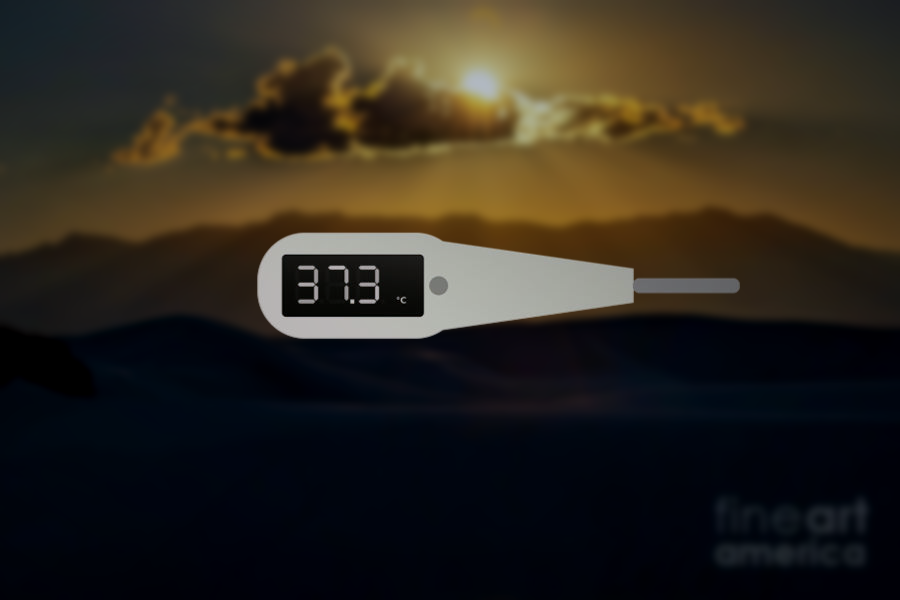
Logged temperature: 37.3 °C
